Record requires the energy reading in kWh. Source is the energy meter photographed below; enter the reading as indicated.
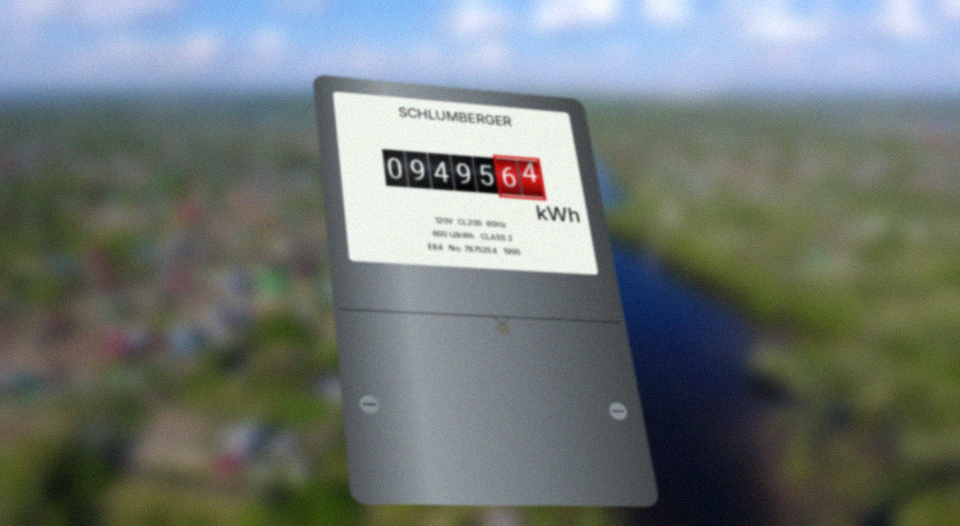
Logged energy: 9495.64 kWh
